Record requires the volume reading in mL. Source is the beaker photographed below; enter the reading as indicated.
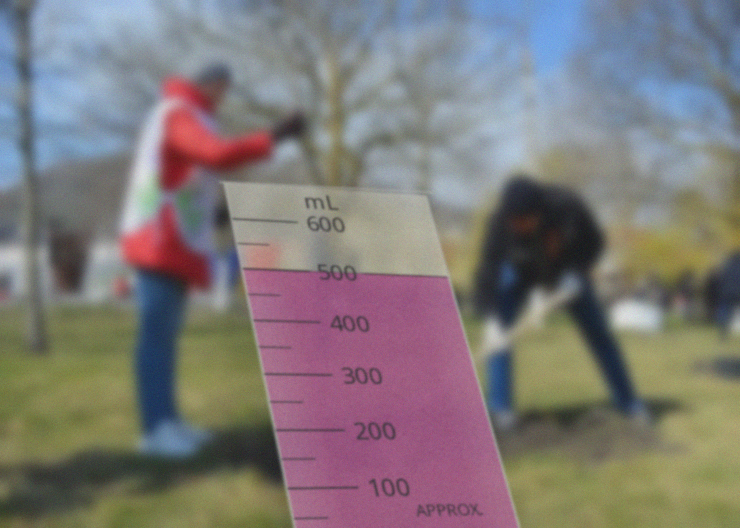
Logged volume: 500 mL
